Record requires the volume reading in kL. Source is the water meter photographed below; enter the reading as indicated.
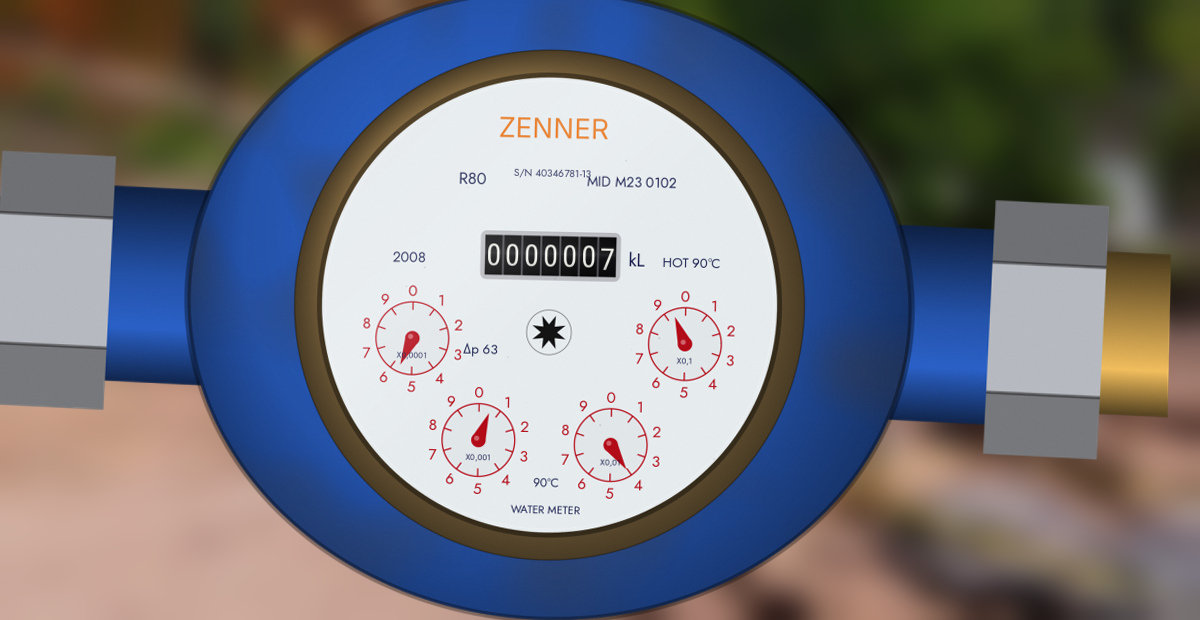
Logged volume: 6.9405 kL
